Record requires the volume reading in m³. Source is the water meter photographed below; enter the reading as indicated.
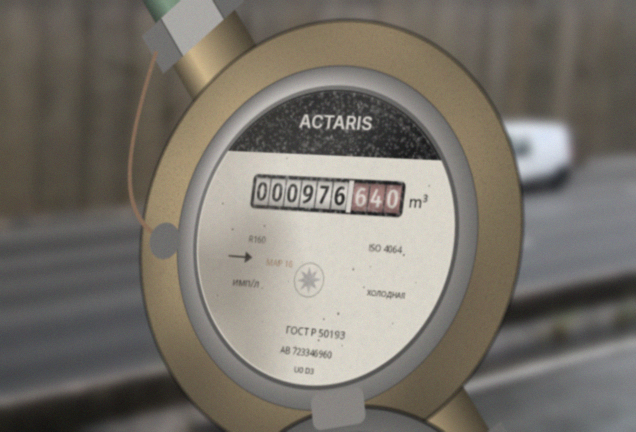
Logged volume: 976.640 m³
